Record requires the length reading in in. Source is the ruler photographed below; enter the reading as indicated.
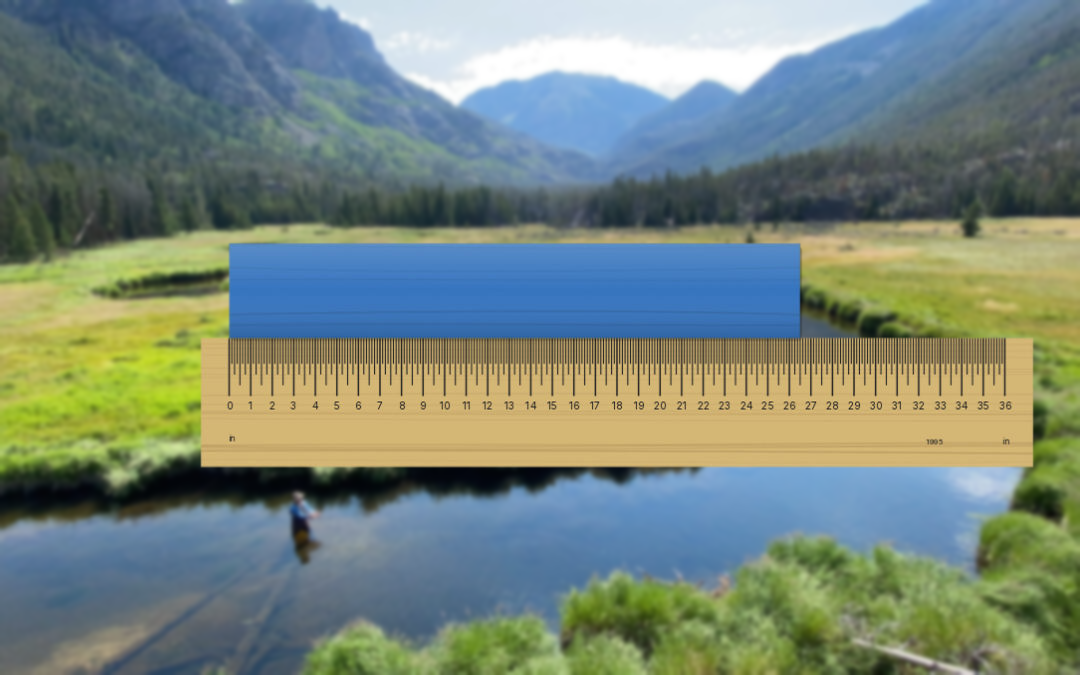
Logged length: 26.5 in
